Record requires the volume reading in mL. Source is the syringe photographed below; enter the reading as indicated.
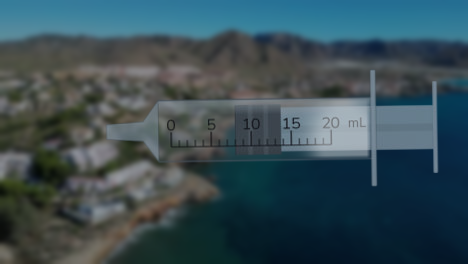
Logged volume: 8 mL
